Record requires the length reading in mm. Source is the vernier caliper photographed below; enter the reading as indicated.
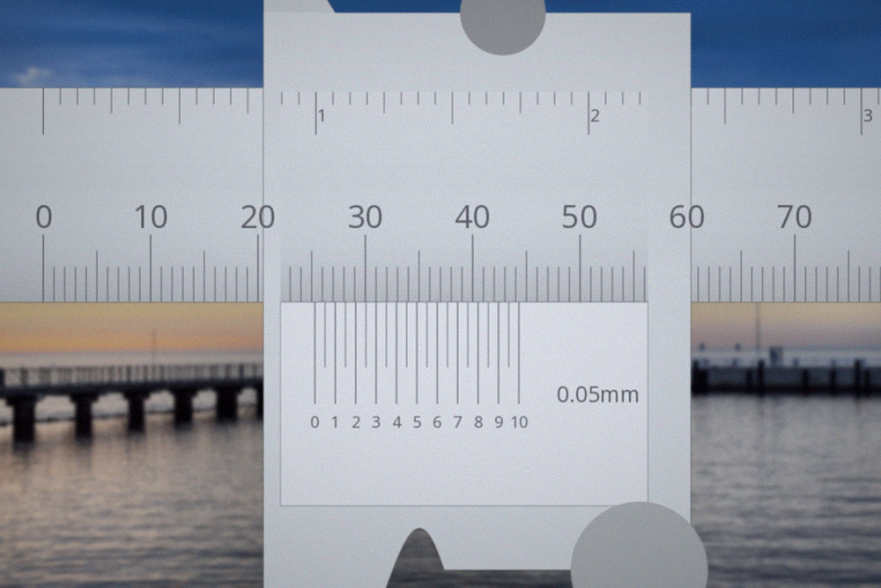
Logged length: 25.3 mm
